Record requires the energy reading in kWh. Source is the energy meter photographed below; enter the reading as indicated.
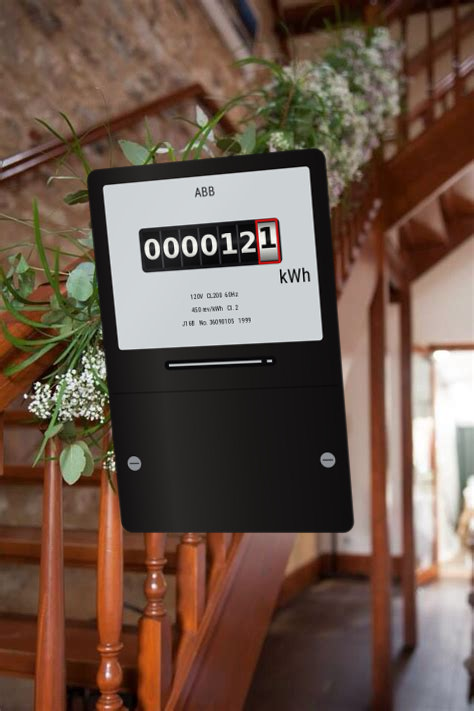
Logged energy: 12.1 kWh
